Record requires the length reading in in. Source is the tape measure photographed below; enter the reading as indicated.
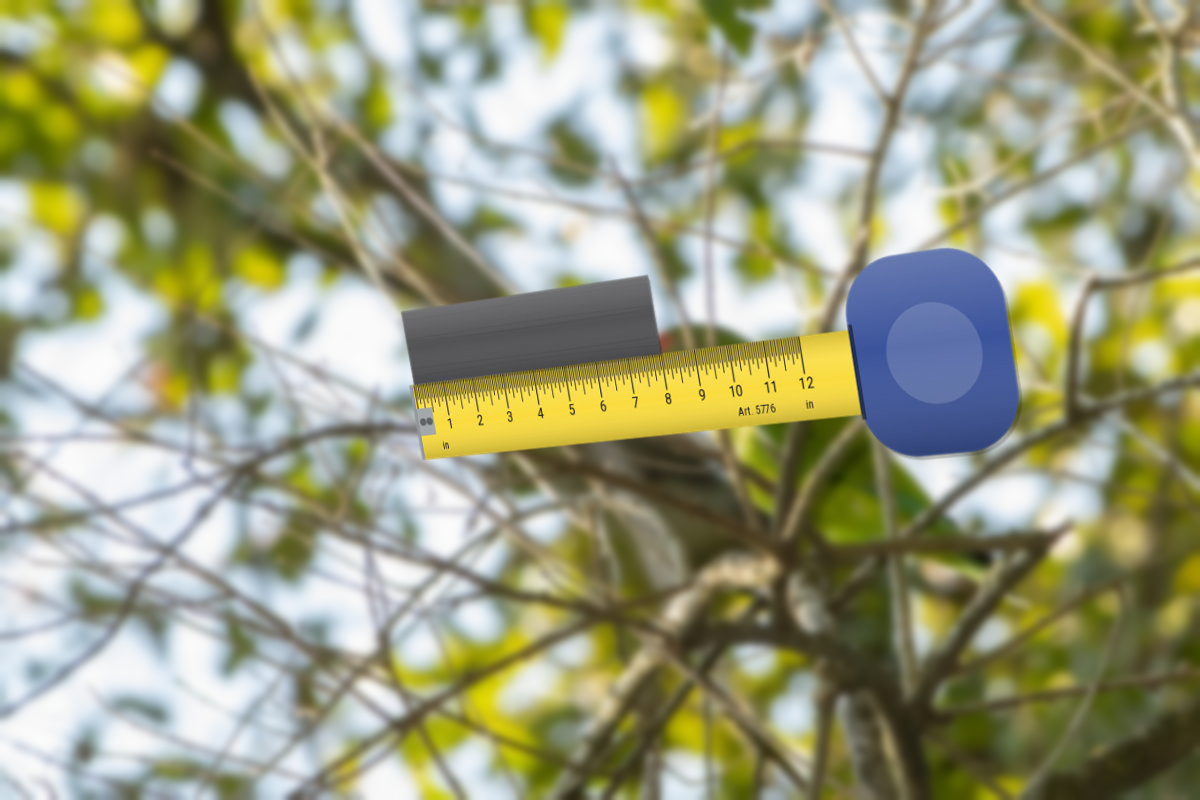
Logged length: 8 in
